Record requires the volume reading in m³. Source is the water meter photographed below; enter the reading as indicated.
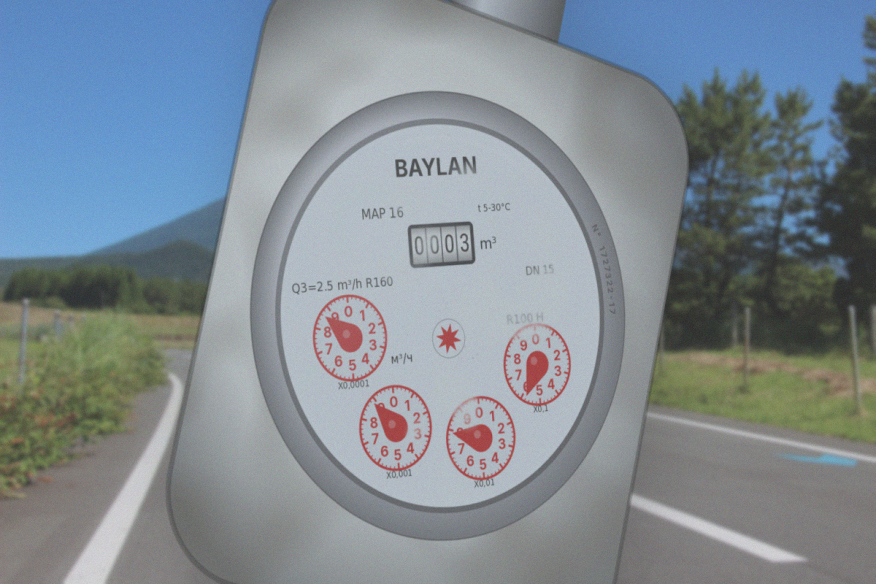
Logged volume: 3.5788 m³
